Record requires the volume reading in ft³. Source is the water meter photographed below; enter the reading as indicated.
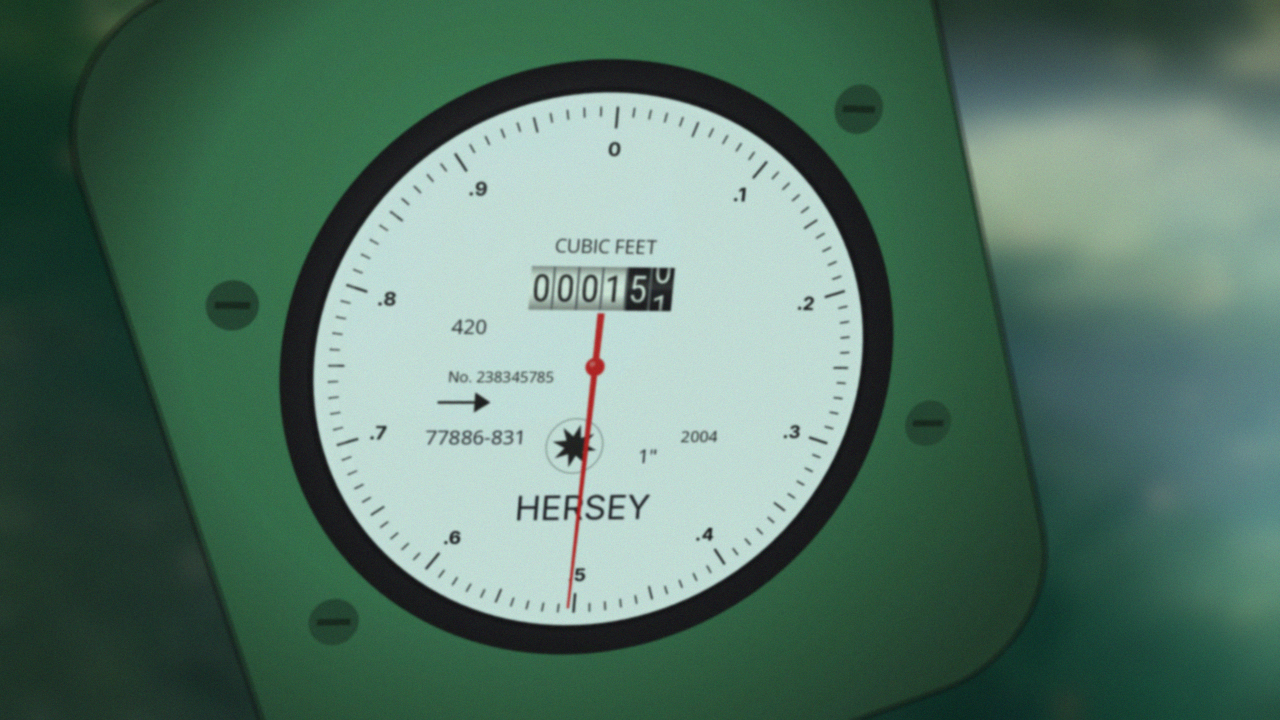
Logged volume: 150.50 ft³
